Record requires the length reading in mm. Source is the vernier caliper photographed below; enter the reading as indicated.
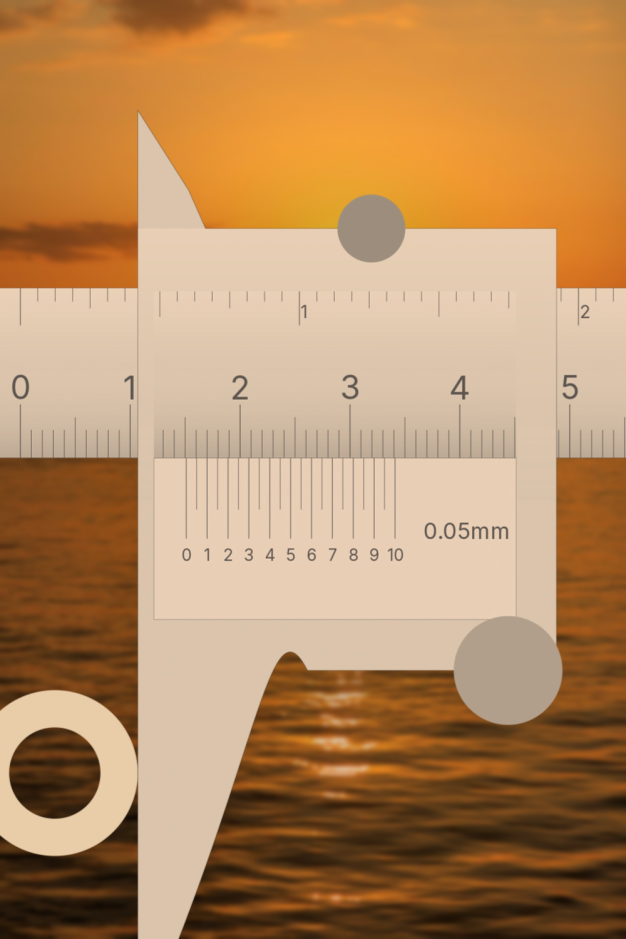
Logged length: 15.1 mm
